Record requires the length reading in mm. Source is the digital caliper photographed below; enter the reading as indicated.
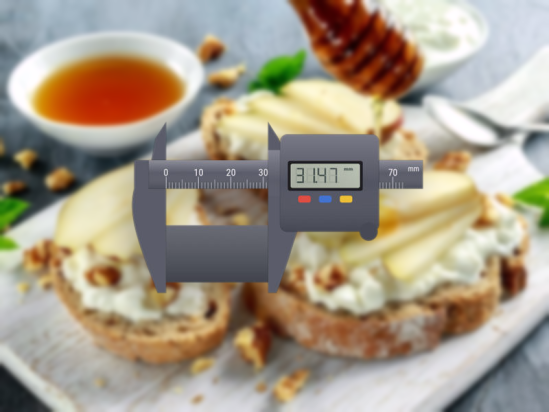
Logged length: 31.47 mm
